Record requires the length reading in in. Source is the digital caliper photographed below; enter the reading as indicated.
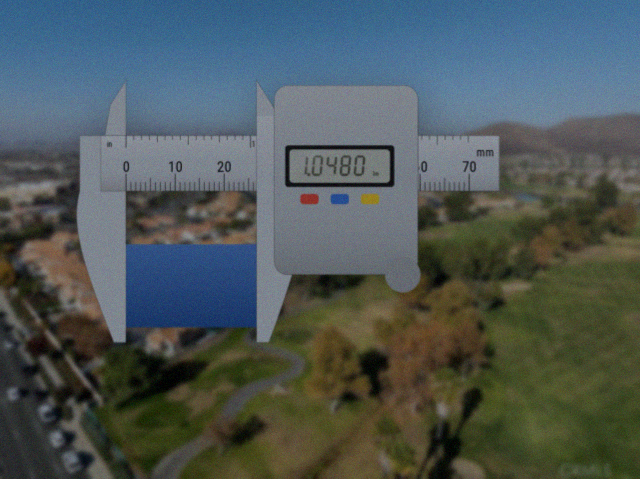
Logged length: 1.0480 in
